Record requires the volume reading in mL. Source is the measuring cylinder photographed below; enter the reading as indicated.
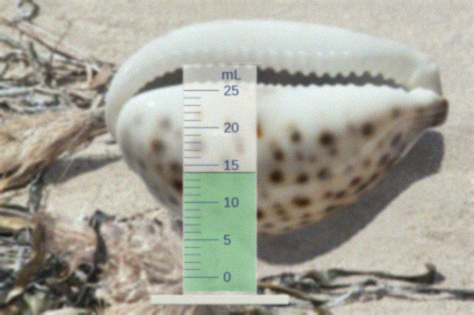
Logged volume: 14 mL
